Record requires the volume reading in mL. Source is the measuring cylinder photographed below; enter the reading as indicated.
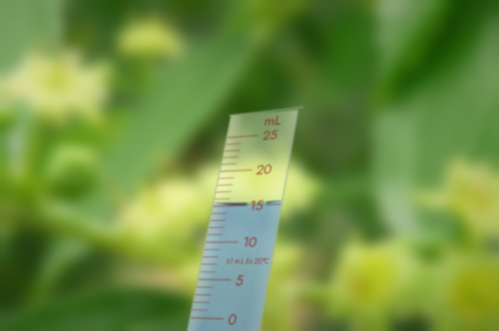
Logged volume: 15 mL
